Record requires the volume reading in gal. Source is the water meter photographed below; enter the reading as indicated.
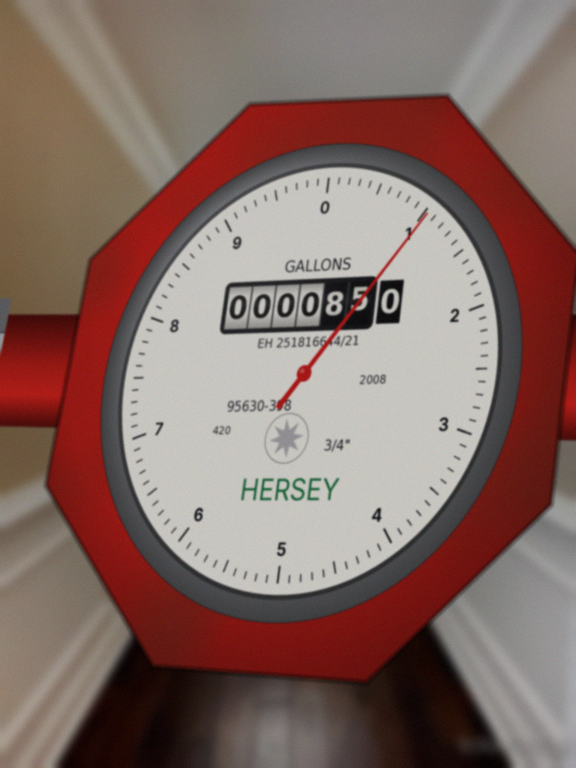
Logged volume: 851.0 gal
